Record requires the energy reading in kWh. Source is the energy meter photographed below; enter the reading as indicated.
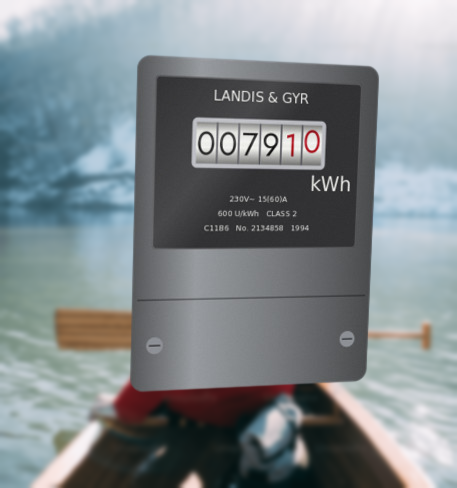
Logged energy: 79.10 kWh
